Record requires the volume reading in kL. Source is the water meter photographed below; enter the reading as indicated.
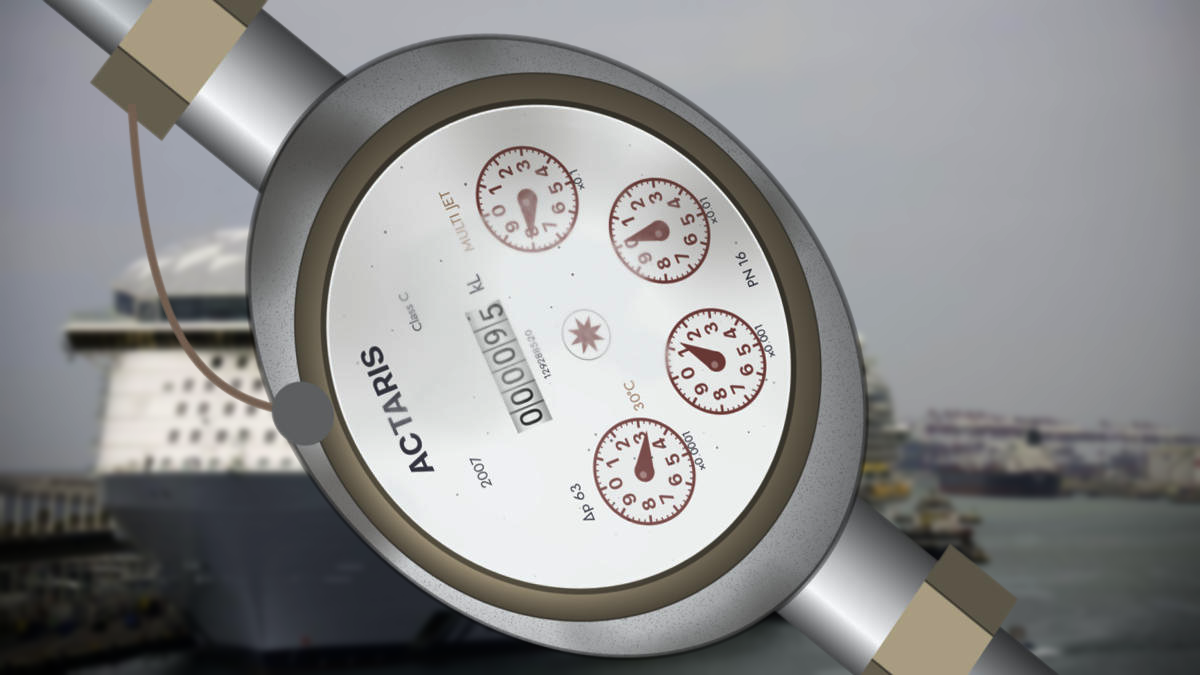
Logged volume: 94.8013 kL
